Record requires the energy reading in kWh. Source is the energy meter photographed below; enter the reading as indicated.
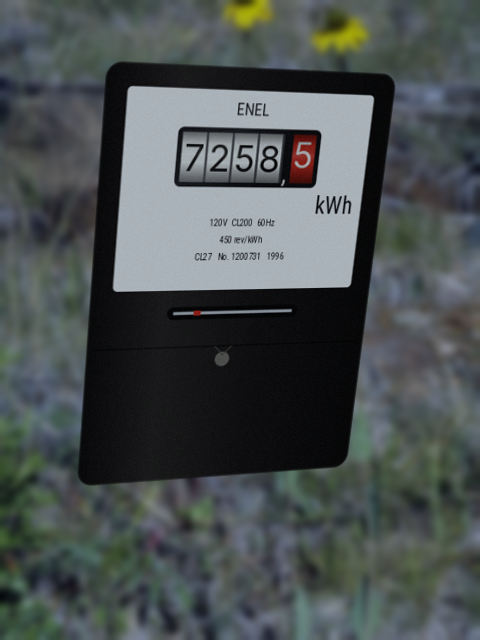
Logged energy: 7258.5 kWh
